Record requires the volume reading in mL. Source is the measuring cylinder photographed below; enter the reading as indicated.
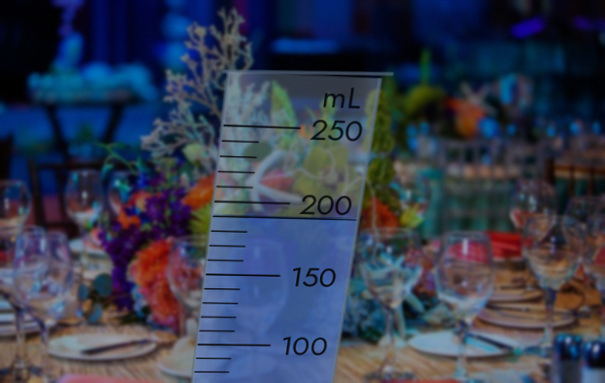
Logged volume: 190 mL
